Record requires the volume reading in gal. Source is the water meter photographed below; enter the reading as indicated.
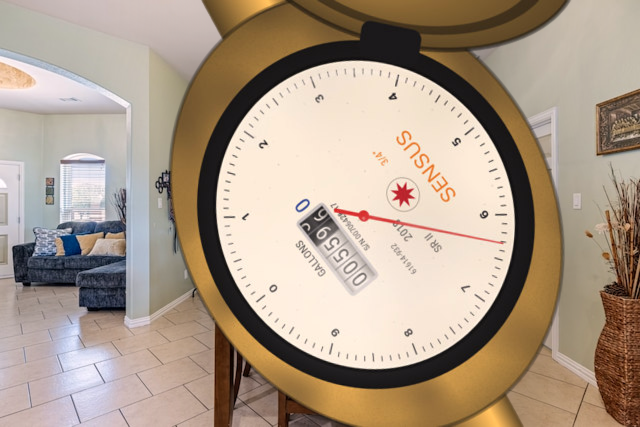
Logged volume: 55956.3 gal
